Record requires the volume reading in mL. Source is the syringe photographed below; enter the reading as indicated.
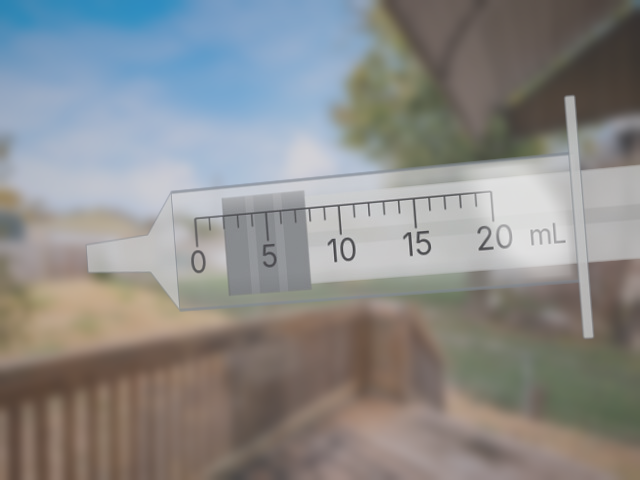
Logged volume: 2 mL
